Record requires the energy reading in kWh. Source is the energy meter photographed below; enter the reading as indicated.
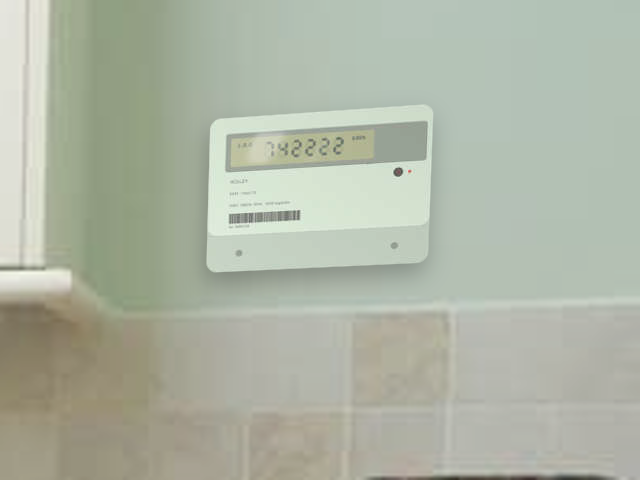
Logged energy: 742222 kWh
